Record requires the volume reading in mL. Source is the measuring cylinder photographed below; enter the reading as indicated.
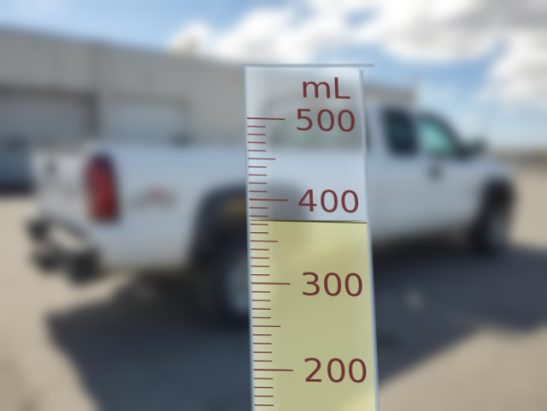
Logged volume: 375 mL
